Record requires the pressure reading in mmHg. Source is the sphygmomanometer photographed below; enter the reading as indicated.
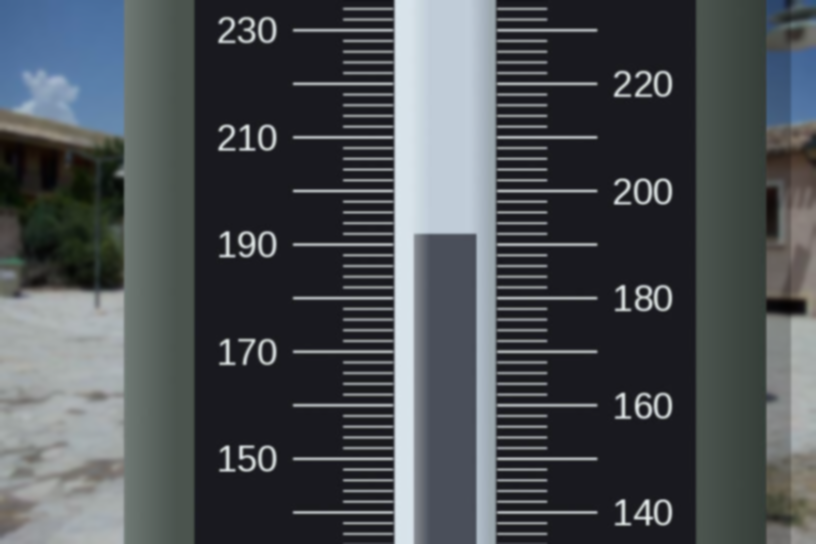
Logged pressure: 192 mmHg
